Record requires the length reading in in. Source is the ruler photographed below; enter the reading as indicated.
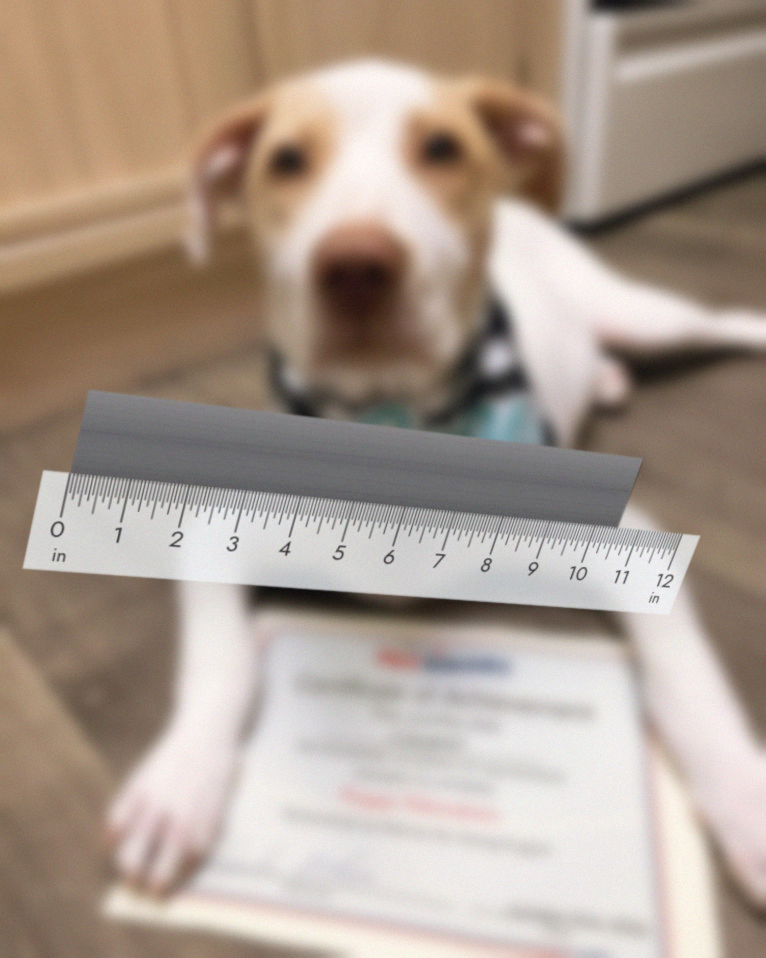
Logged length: 10.5 in
